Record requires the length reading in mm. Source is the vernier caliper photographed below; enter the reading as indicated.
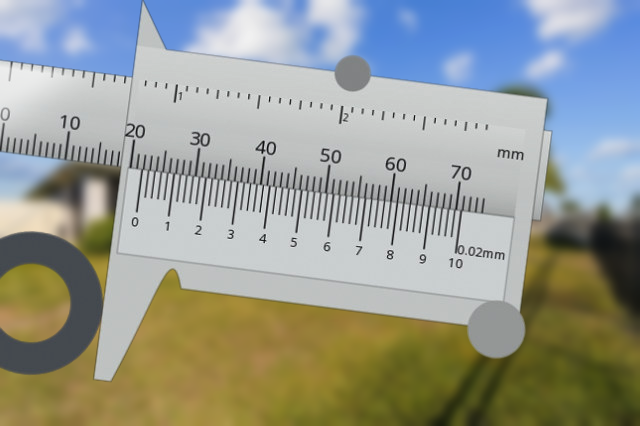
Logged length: 21.8 mm
